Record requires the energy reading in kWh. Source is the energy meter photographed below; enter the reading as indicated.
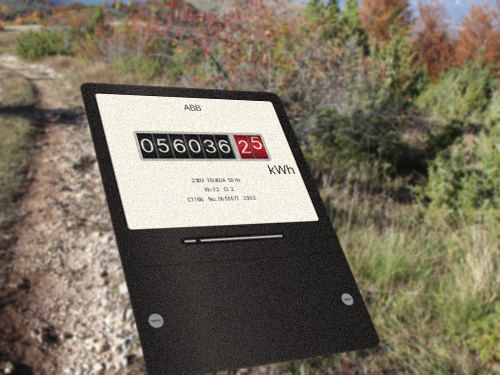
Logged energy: 56036.25 kWh
